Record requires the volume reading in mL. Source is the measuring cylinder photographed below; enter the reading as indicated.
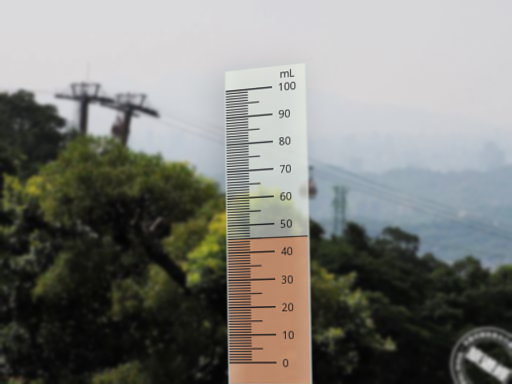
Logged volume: 45 mL
